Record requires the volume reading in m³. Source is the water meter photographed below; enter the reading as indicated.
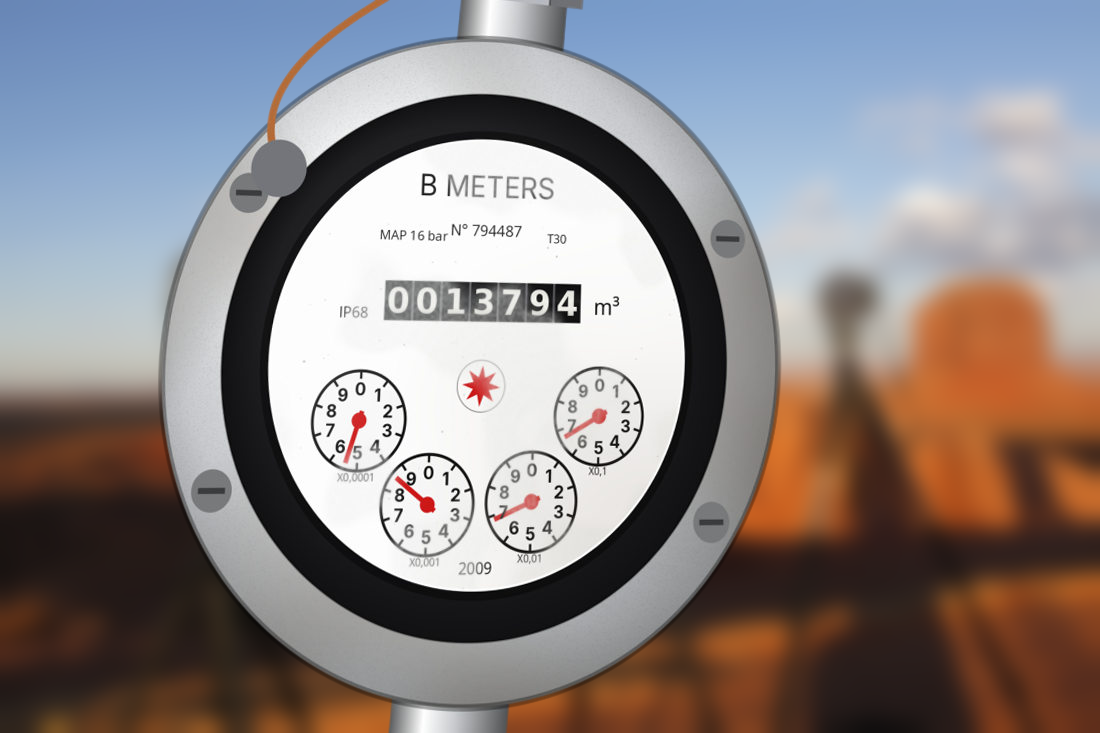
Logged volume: 13794.6685 m³
